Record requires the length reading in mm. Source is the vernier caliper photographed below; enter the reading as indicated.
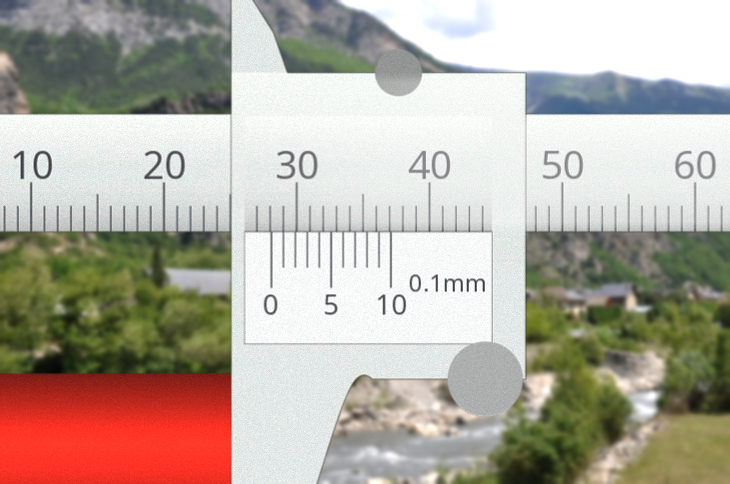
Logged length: 28.1 mm
